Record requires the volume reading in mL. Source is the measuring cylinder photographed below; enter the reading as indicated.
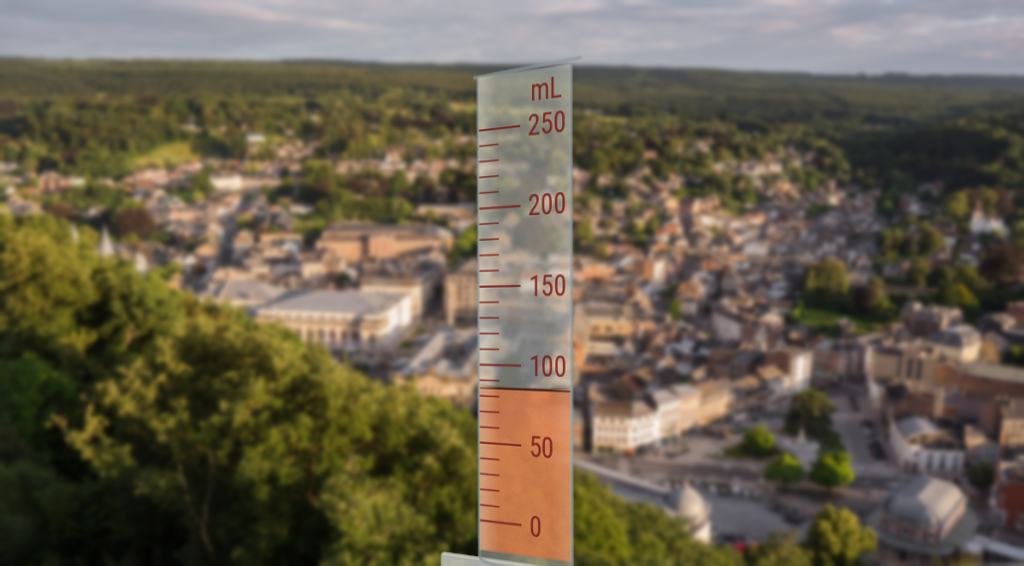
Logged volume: 85 mL
